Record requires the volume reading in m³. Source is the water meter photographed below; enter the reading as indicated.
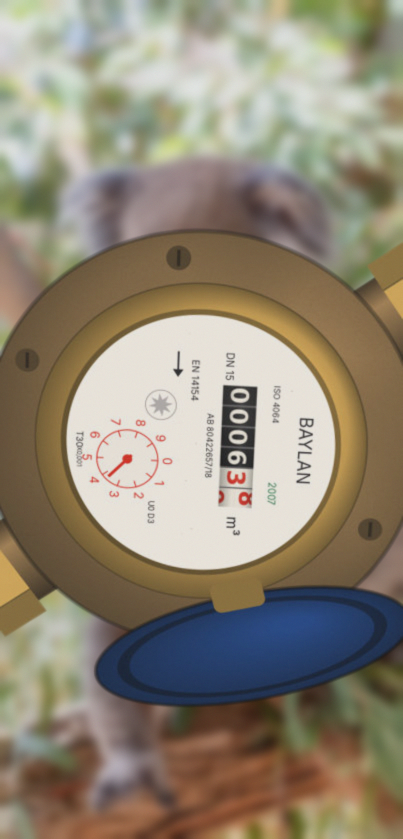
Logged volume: 6.383 m³
